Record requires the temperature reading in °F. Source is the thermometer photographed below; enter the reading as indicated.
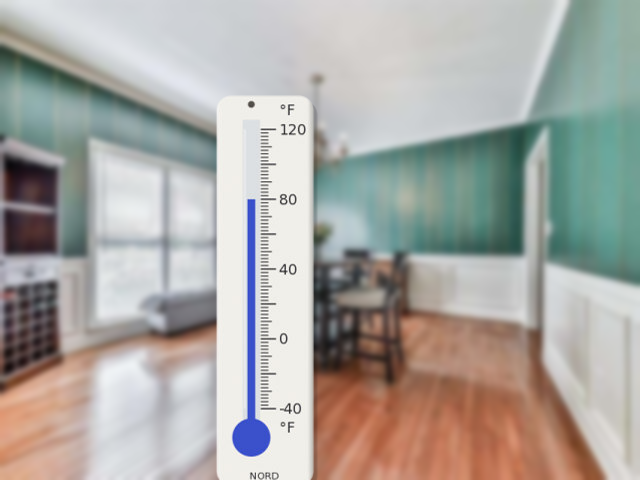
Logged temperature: 80 °F
